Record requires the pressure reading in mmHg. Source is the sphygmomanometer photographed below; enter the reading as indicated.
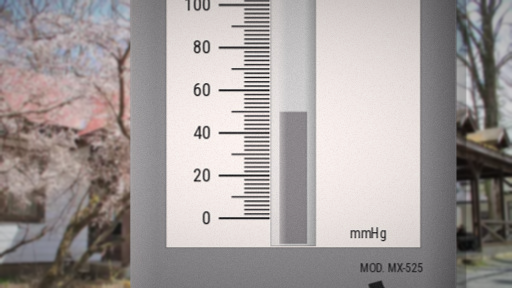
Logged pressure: 50 mmHg
